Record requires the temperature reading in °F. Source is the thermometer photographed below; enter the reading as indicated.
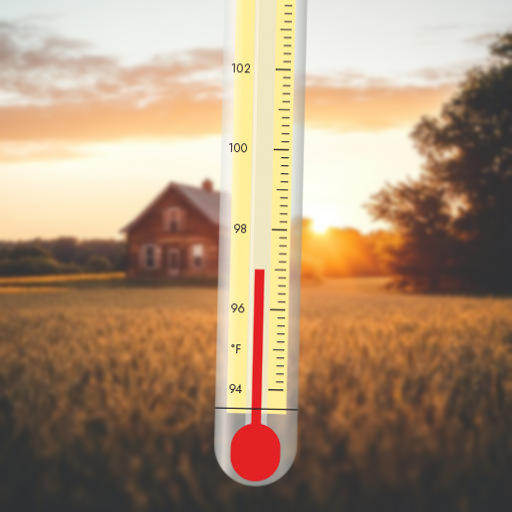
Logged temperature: 97 °F
